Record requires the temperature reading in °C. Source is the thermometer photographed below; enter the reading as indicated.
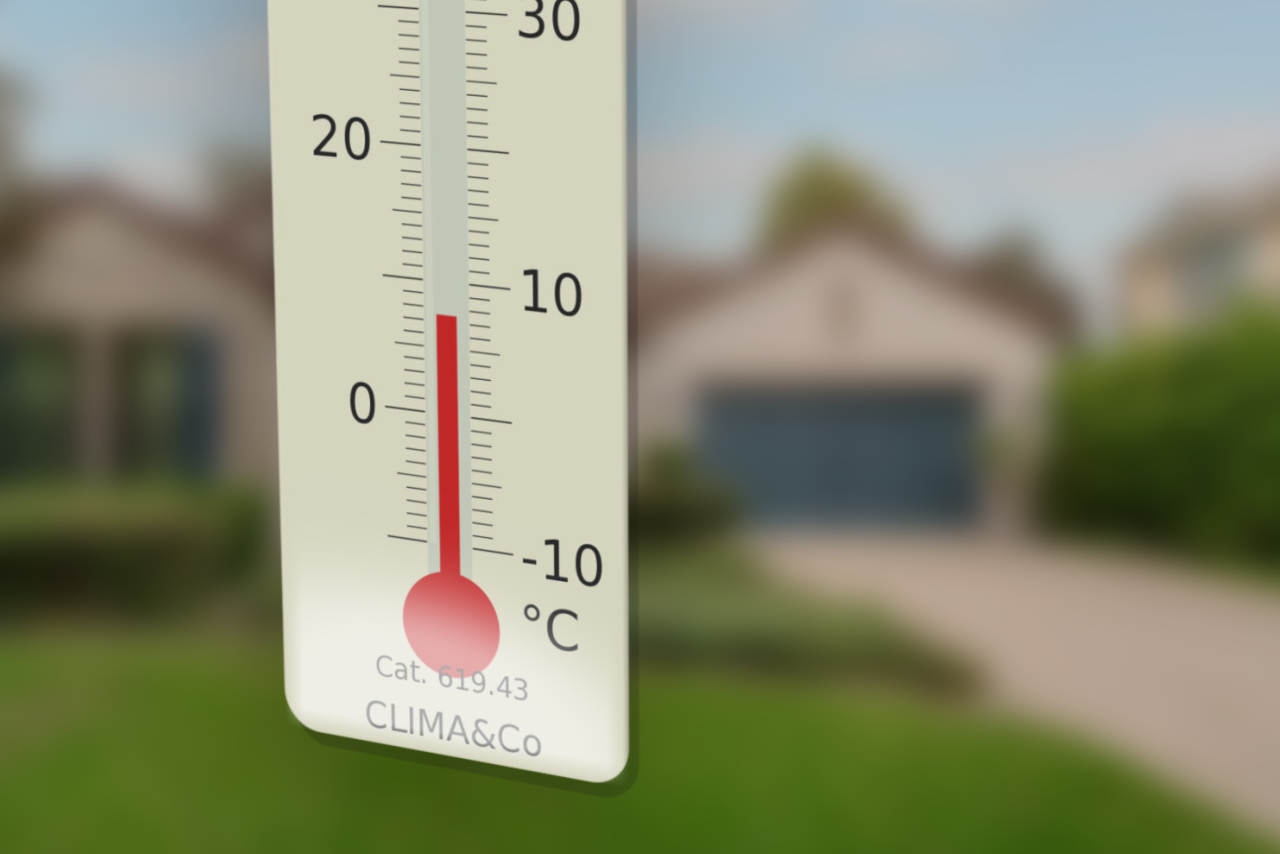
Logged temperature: 7.5 °C
